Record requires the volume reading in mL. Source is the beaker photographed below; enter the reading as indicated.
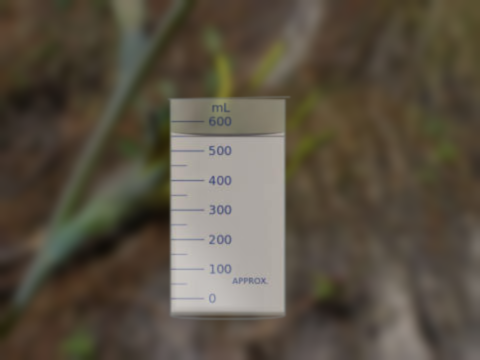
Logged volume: 550 mL
